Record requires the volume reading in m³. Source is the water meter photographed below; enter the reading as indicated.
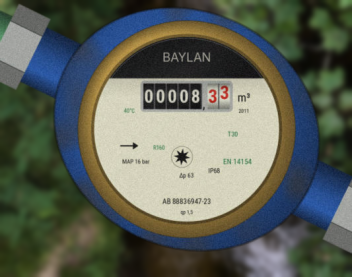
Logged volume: 8.33 m³
